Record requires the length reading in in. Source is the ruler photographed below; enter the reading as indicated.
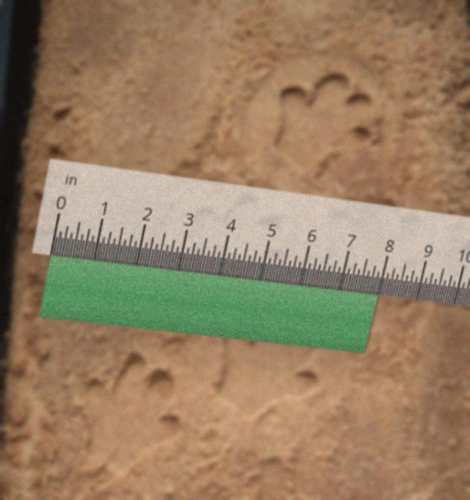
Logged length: 8 in
